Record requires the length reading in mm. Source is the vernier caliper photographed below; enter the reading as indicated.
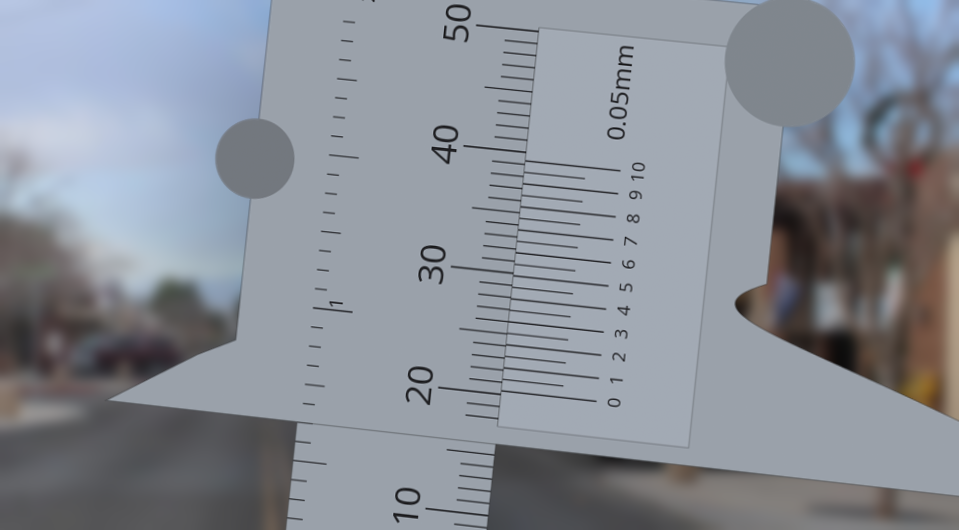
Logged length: 20.3 mm
